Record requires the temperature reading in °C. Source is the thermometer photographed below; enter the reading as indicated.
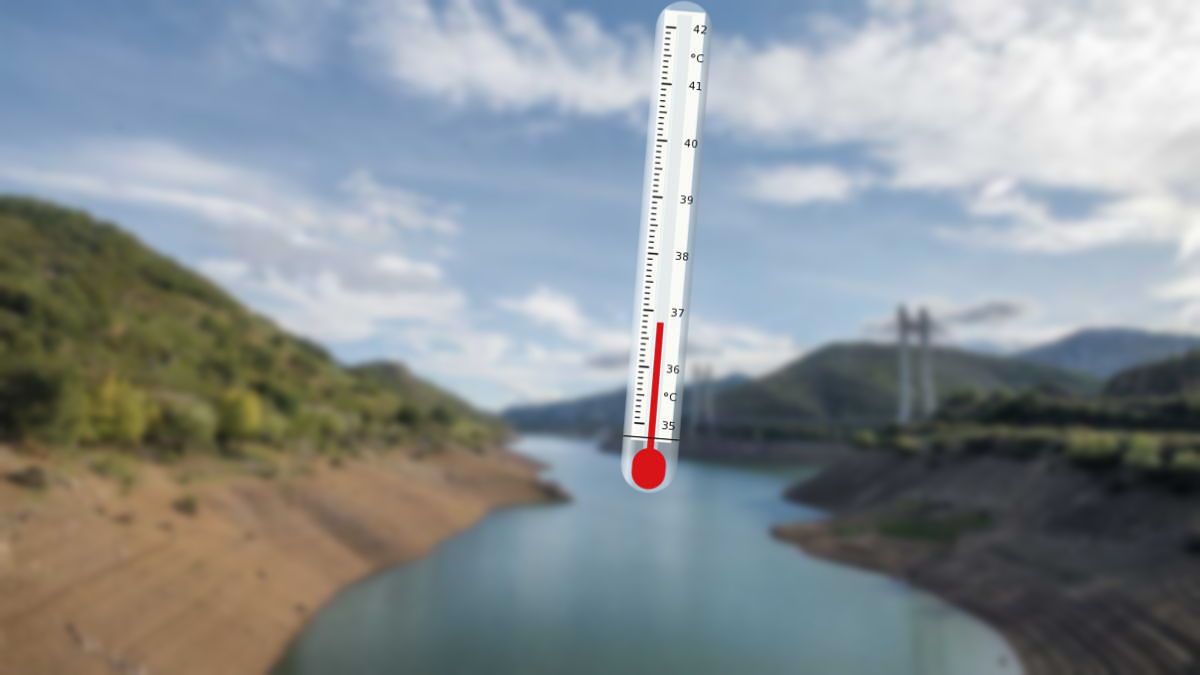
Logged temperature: 36.8 °C
